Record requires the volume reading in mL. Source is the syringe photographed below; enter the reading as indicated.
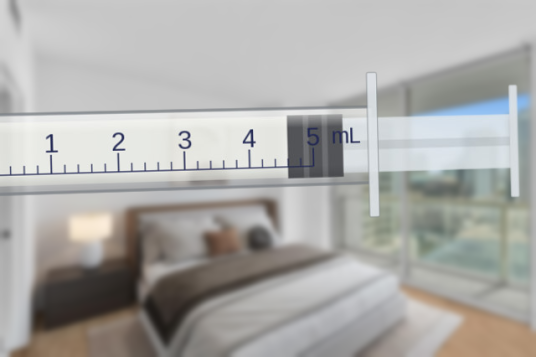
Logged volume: 4.6 mL
